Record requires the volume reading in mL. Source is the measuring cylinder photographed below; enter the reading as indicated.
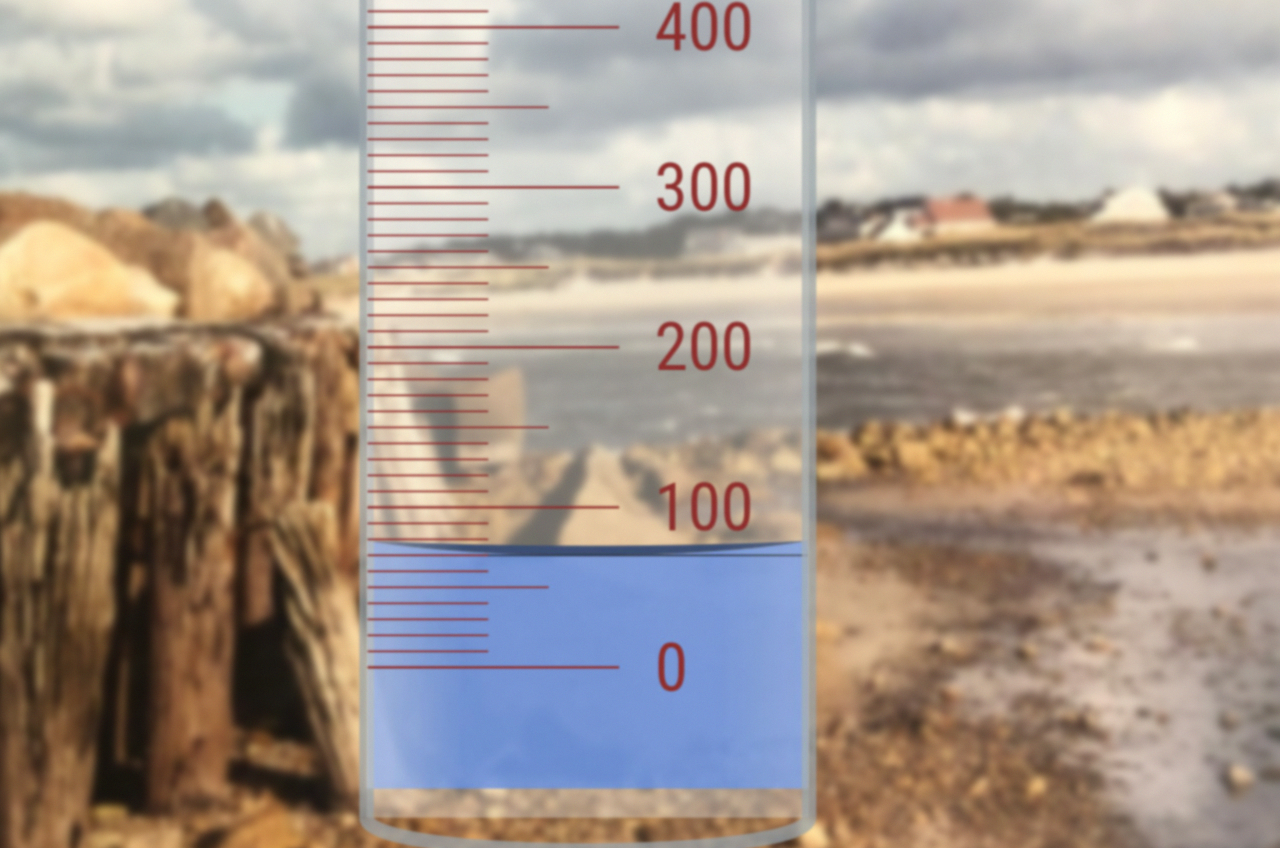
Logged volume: 70 mL
